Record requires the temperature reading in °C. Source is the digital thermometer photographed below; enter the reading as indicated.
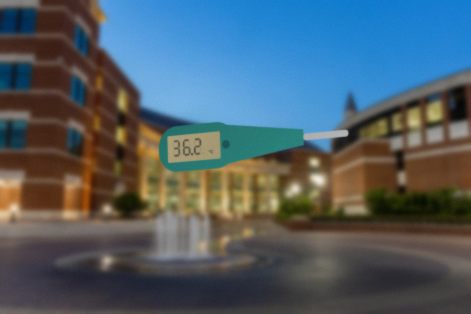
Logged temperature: 36.2 °C
